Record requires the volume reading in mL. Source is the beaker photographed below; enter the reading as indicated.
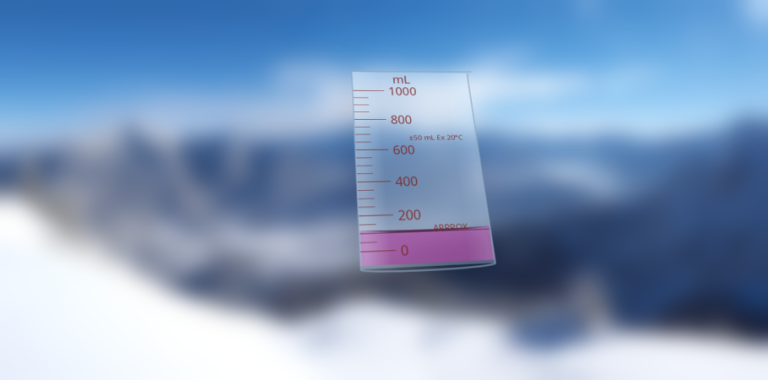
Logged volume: 100 mL
